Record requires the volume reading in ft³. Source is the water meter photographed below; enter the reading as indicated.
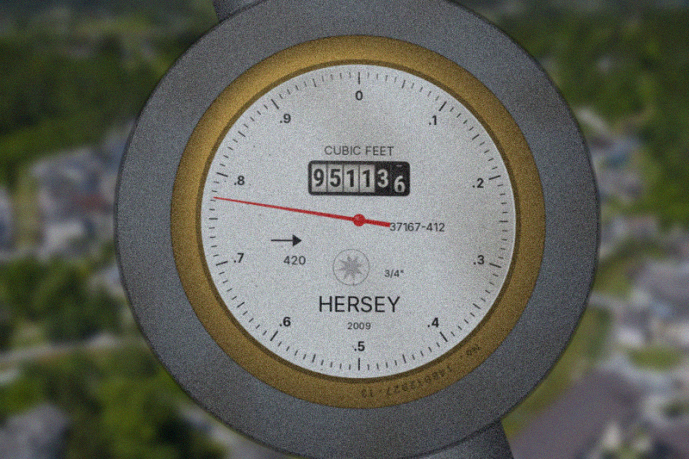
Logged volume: 951135.77 ft³
